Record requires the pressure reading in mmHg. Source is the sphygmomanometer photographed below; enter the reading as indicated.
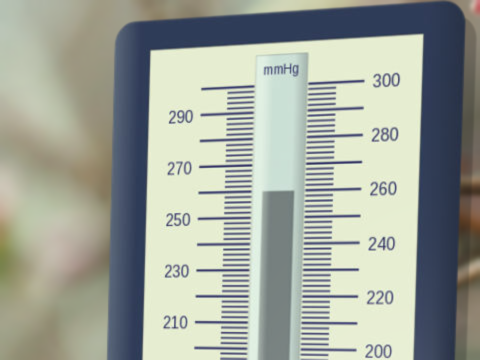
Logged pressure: 260 mmHg
